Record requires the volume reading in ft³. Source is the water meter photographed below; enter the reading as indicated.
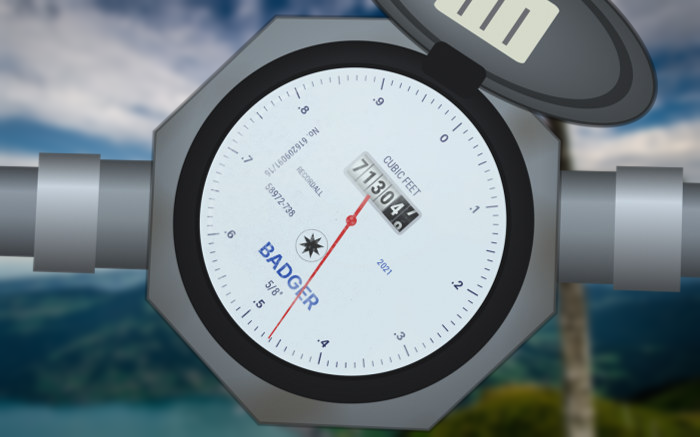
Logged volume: 713047.46 ft³
